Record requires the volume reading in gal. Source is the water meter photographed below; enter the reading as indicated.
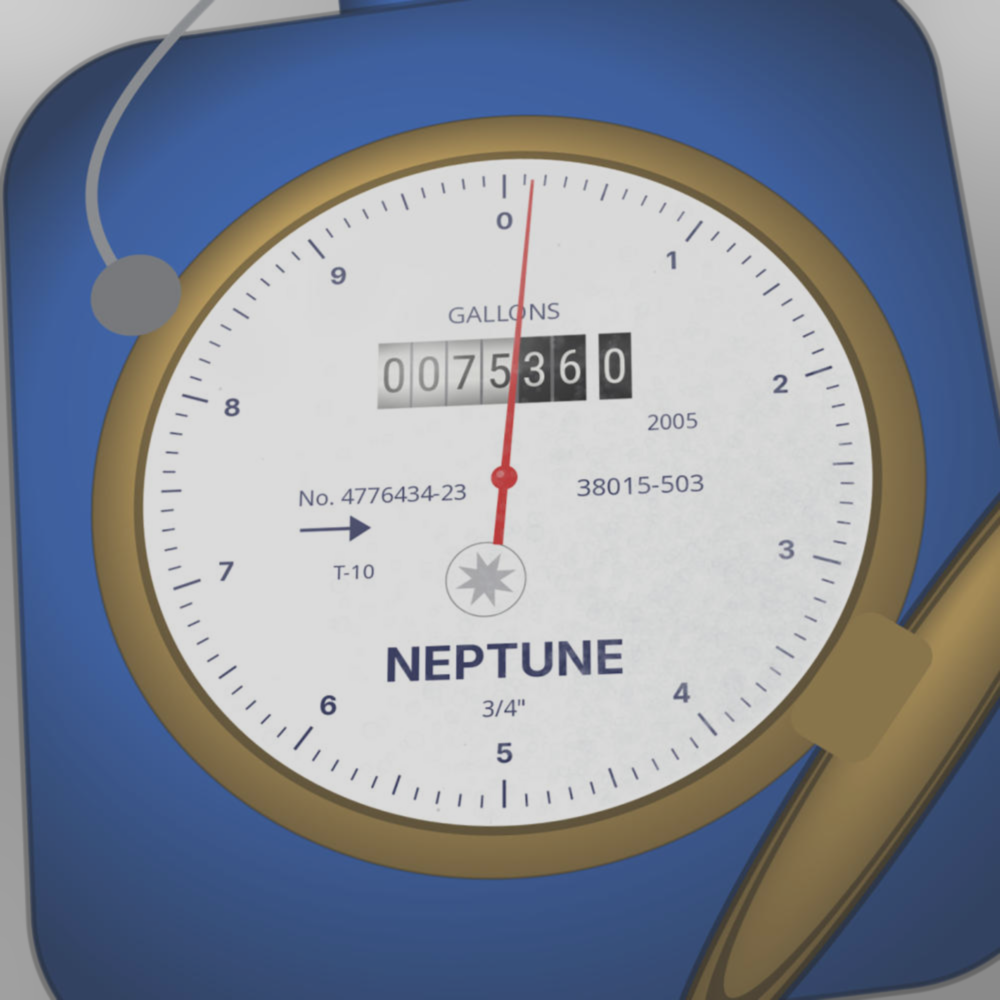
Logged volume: 75360.1 gal
